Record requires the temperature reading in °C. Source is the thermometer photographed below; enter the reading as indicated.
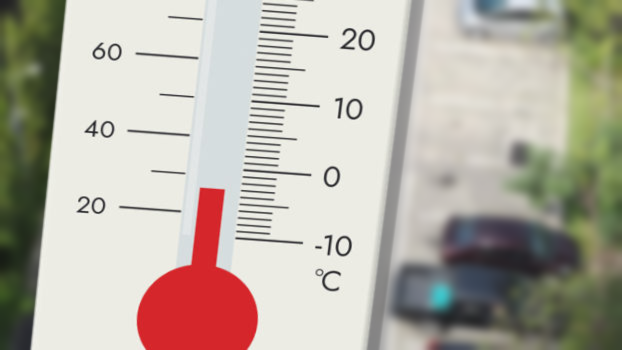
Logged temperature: -3 °C
